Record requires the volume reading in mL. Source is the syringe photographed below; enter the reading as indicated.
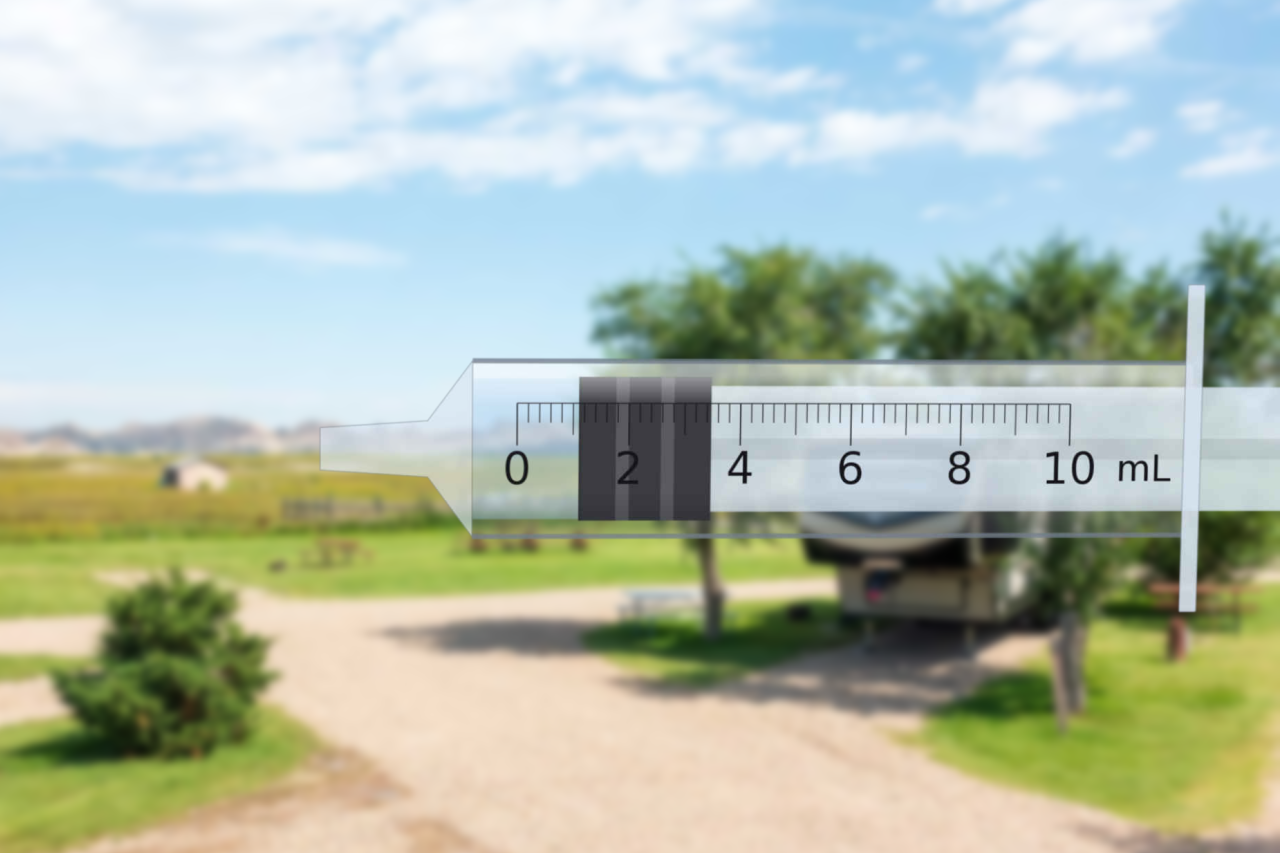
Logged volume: 1.1 mL
